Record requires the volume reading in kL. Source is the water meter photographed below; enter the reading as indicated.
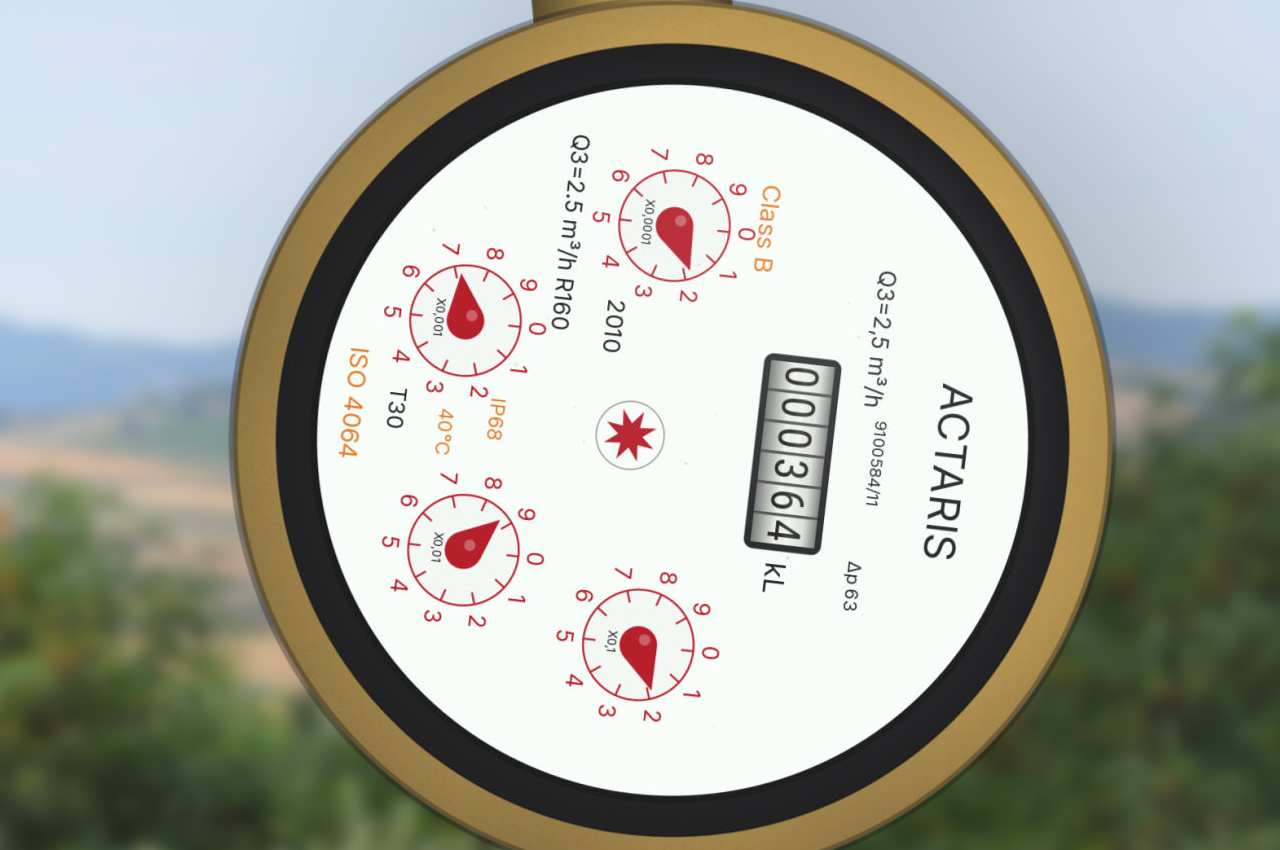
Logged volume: 364.1871 kL
